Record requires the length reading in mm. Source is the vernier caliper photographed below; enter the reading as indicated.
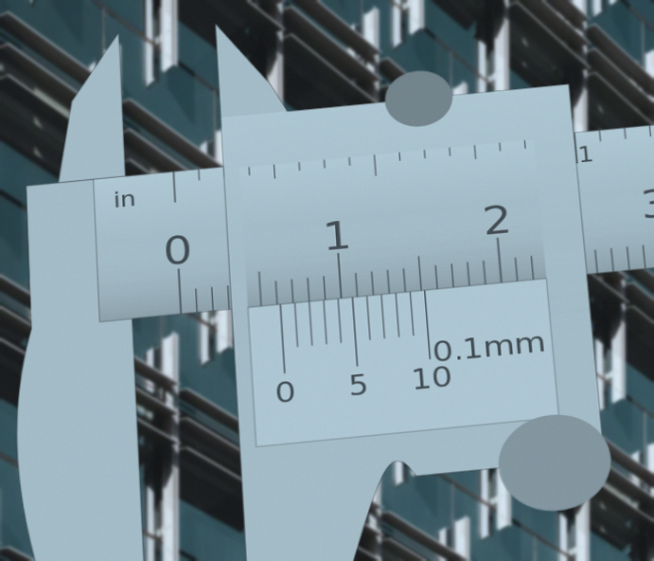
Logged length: 6.2 mm
